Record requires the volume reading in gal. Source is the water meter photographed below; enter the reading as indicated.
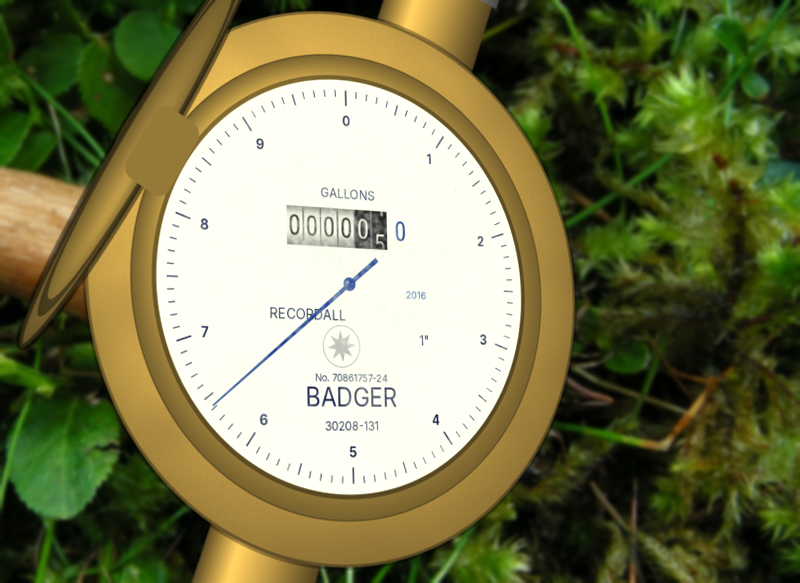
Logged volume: 46.4 gal
